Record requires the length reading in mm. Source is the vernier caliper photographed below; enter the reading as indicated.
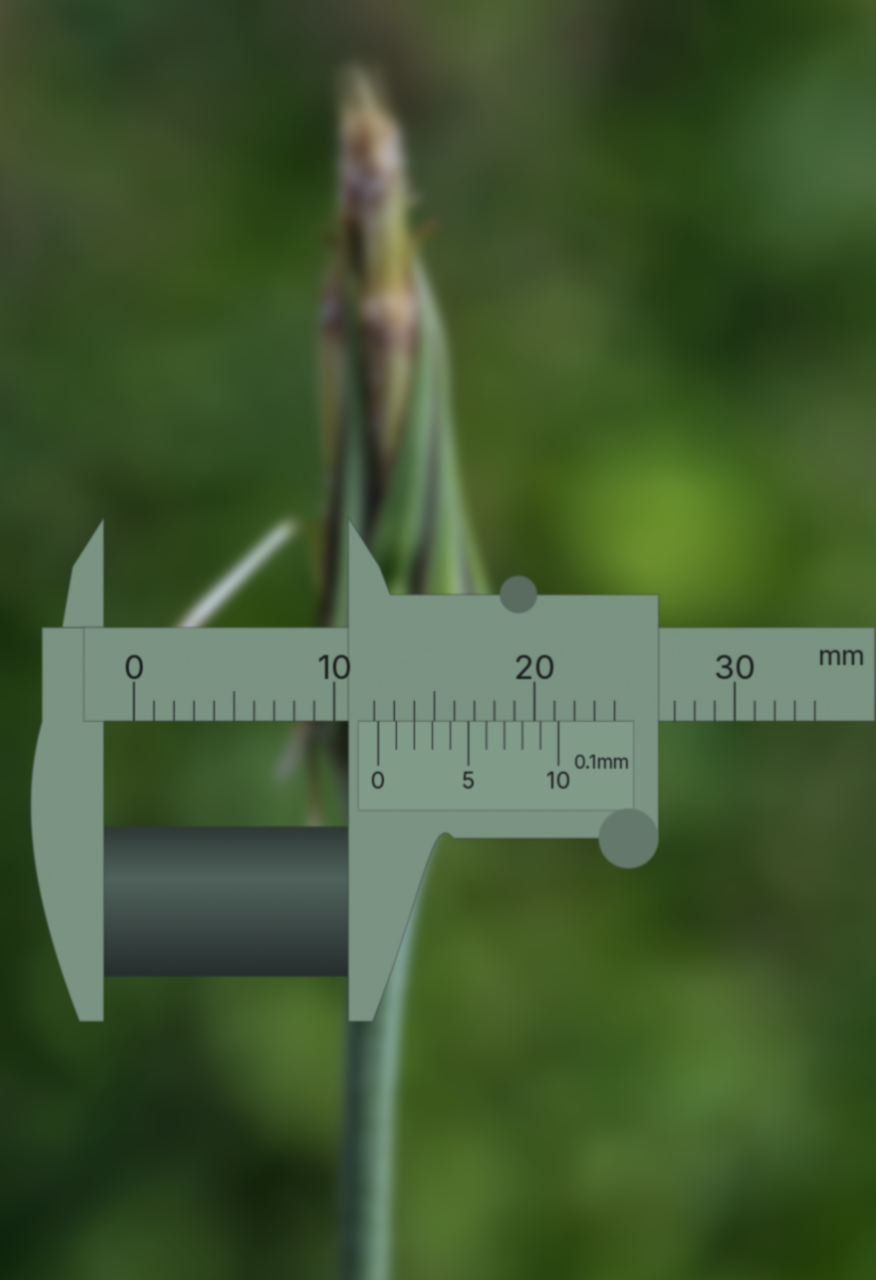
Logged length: 12.2 mm
